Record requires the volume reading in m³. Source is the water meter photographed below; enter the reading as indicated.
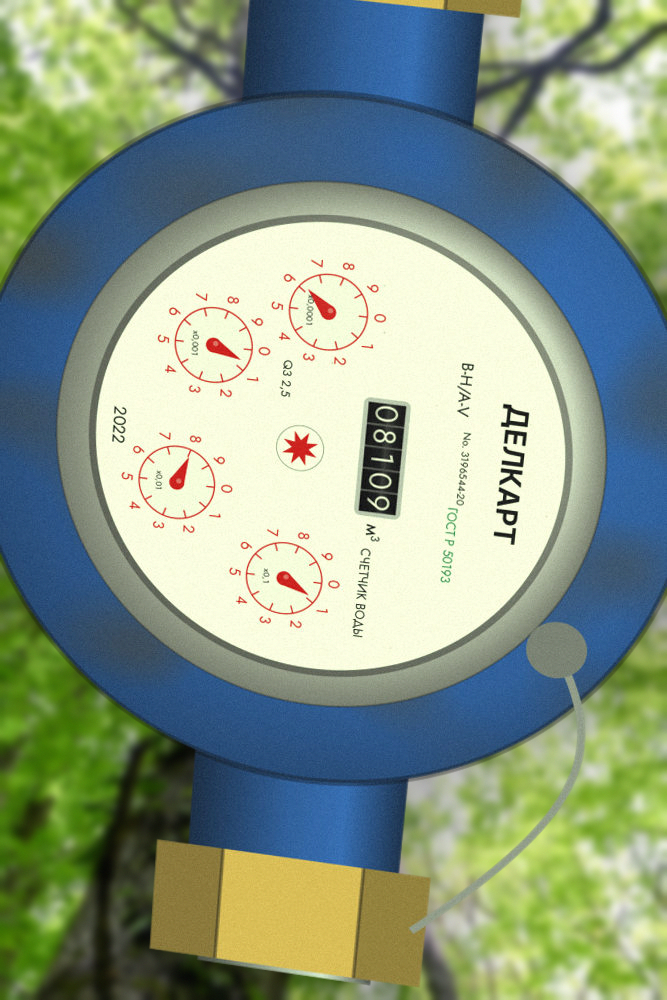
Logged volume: 8109.0806 m³
